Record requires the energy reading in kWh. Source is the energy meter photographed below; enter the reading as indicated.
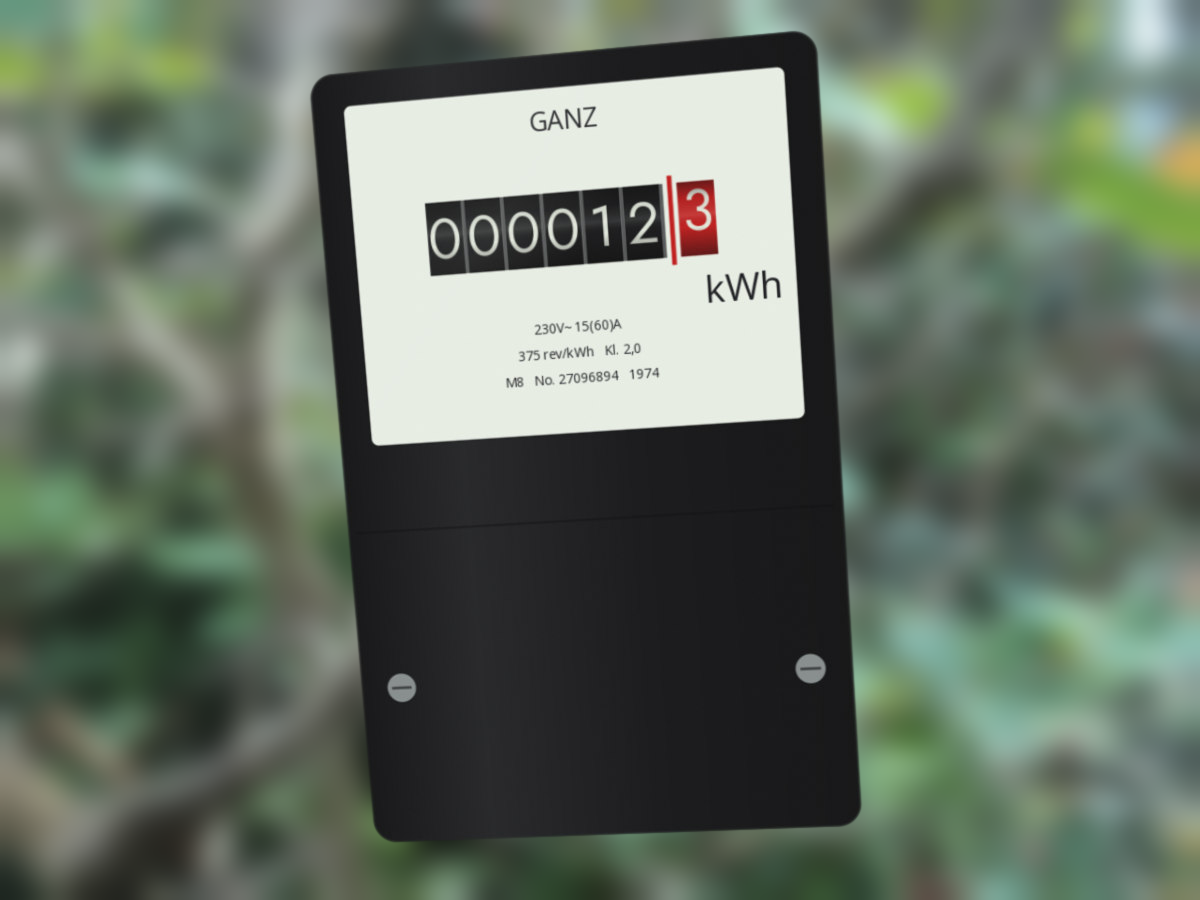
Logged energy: 12.3 kWh
